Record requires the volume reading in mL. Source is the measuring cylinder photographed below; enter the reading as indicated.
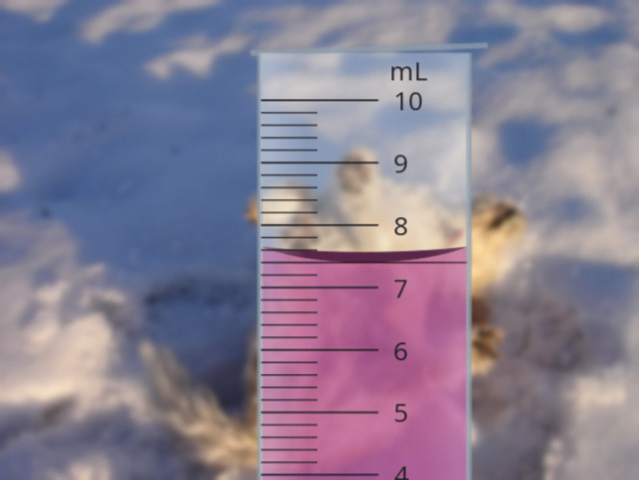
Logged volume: 7.4 mL
